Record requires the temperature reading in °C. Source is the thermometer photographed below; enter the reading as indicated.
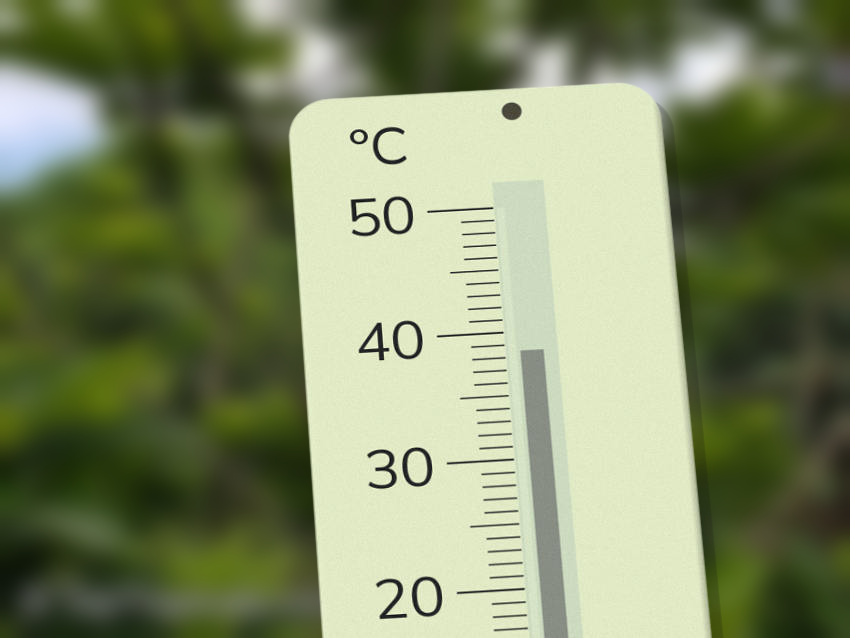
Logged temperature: 38.5 °C
